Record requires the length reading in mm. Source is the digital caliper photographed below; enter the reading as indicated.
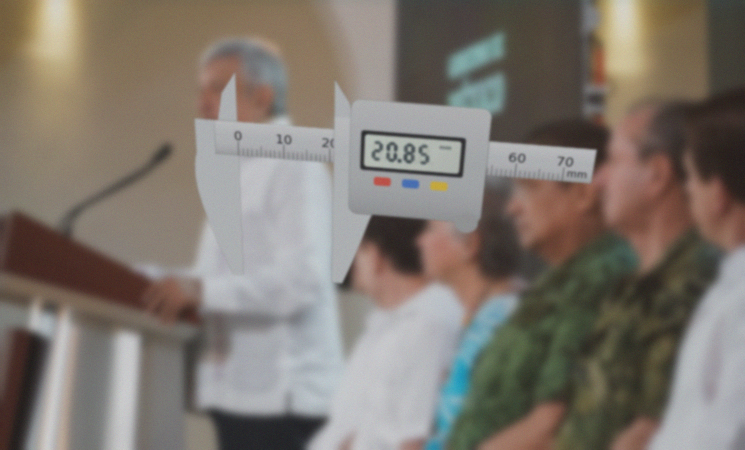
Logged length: 20.85 mm
